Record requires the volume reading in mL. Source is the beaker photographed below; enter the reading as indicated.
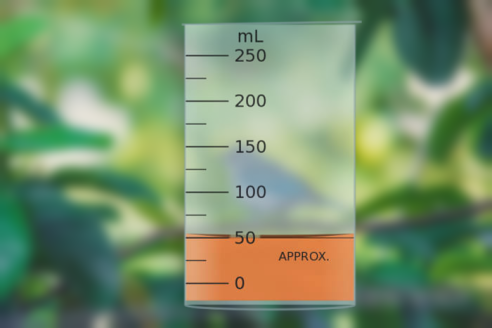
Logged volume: 50 mL
